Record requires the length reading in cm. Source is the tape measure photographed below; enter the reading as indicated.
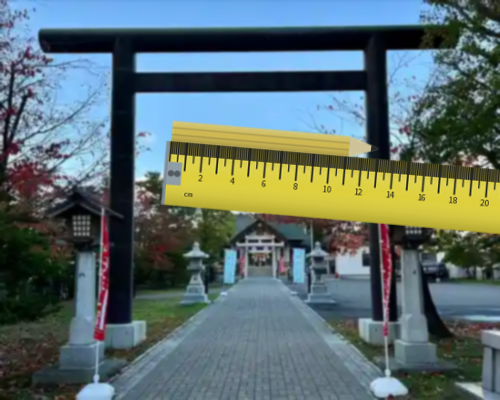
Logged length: 13 cm
